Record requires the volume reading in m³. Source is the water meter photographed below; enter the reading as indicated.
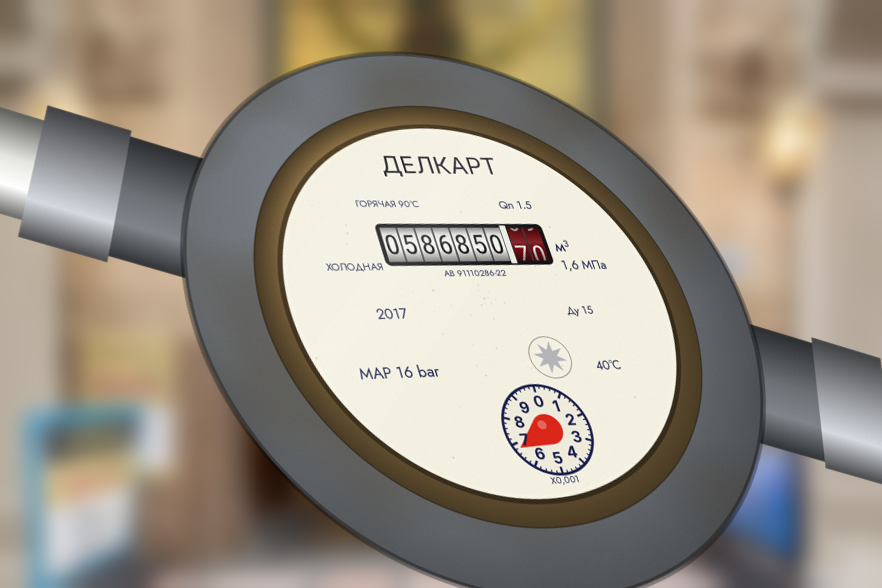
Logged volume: 586850.696 m³
